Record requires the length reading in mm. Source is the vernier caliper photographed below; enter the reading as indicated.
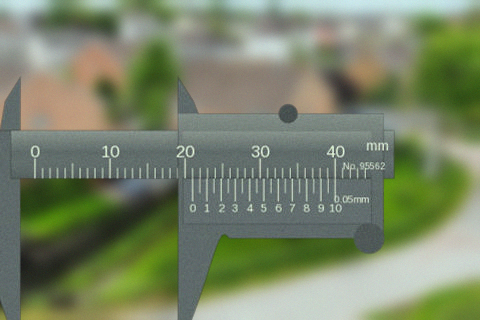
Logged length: 21.0 mm
